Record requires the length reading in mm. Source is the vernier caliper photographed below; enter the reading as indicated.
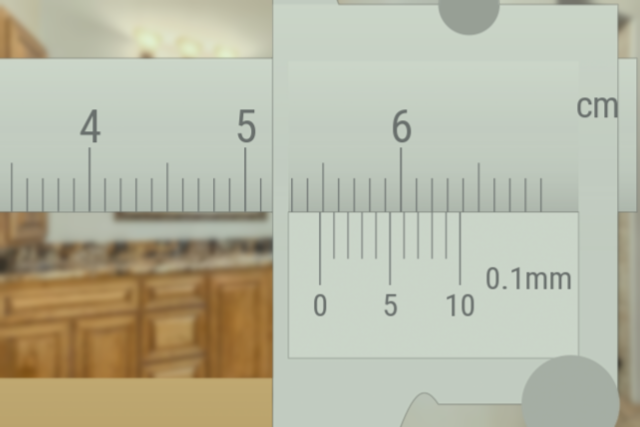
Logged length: 54.8 mm
